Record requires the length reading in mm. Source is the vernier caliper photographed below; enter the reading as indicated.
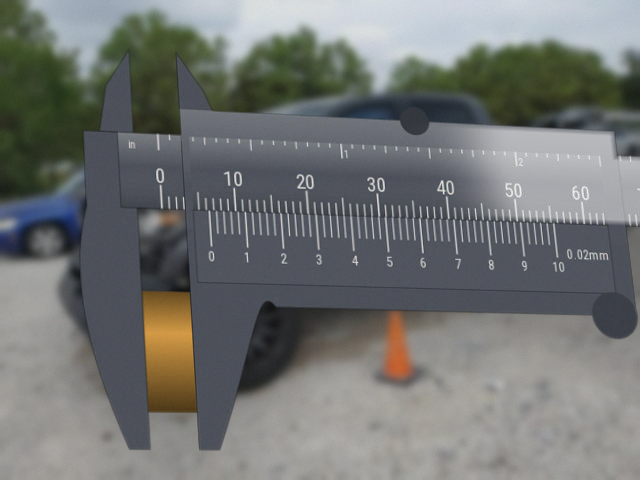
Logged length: 6.4 mm
